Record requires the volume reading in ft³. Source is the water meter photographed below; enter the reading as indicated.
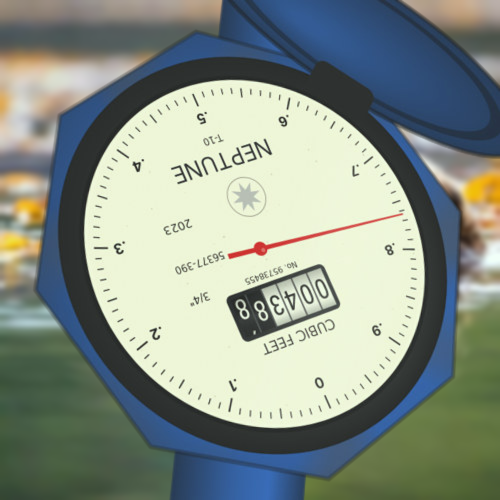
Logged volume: 4387.76 ft³
